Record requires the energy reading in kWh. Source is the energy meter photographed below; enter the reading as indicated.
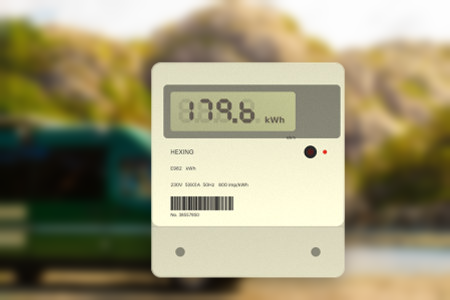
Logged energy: 179.6 kWh
